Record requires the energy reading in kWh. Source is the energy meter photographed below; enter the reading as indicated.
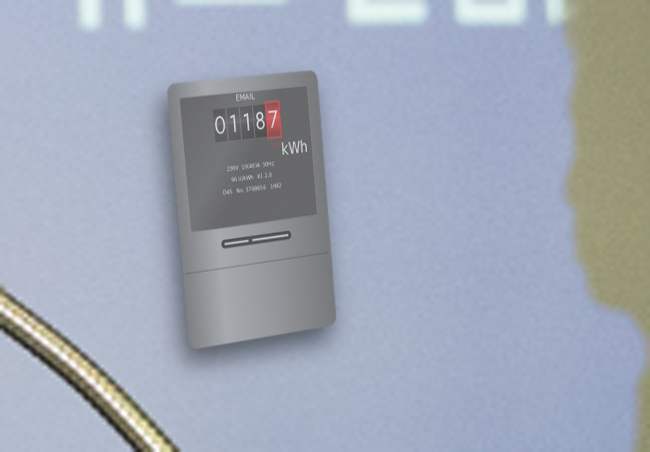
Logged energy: 118.7 kWh
